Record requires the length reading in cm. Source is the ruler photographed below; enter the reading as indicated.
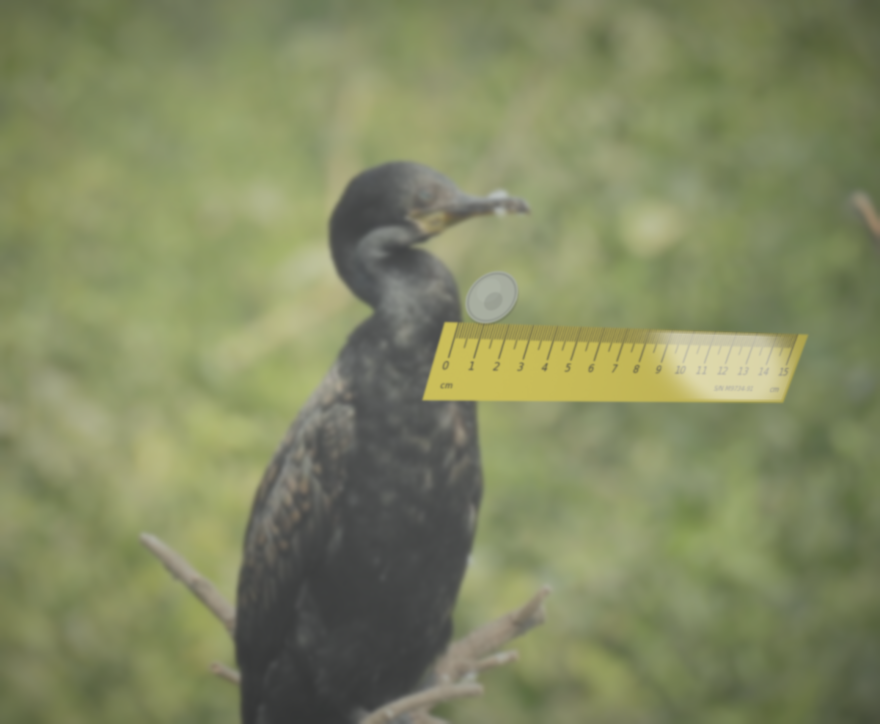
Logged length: 2 cm
